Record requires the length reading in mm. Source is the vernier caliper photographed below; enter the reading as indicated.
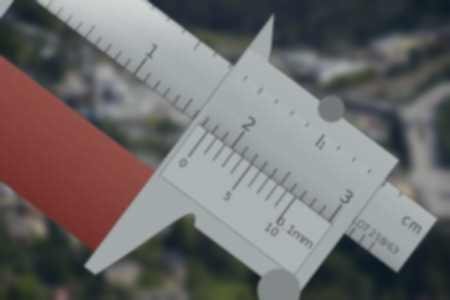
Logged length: 17.6 mm
